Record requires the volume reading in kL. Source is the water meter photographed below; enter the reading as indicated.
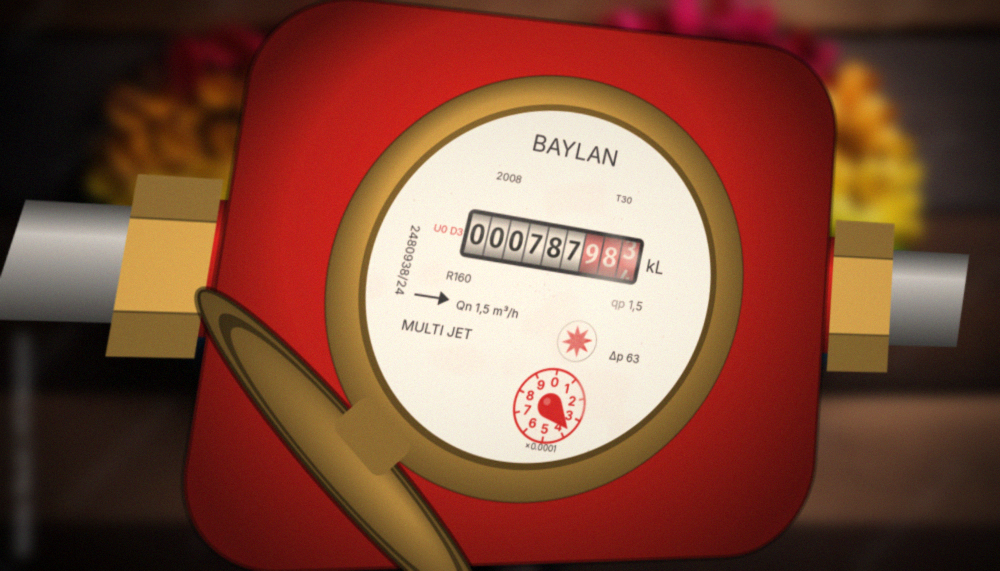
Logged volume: 787.9833 kL
